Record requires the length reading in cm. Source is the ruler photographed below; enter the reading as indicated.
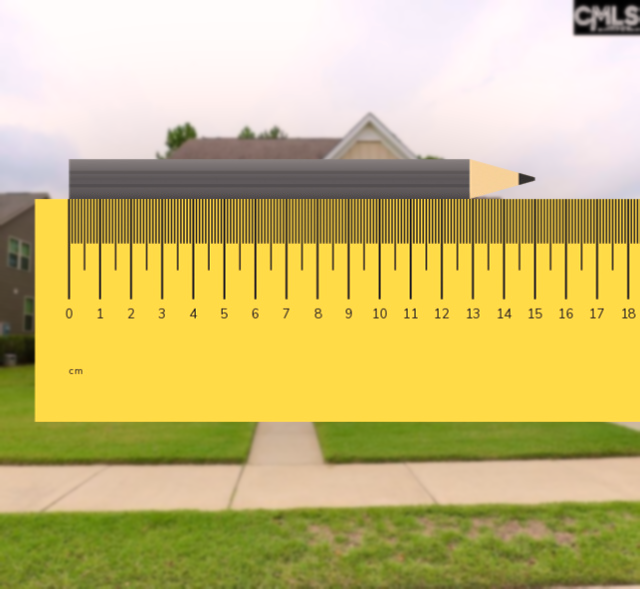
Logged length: 15 cm
